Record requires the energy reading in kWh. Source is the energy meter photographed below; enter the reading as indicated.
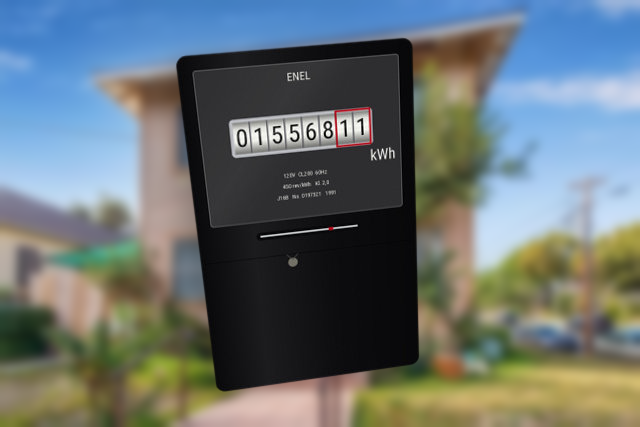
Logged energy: 15568.11 kWh
